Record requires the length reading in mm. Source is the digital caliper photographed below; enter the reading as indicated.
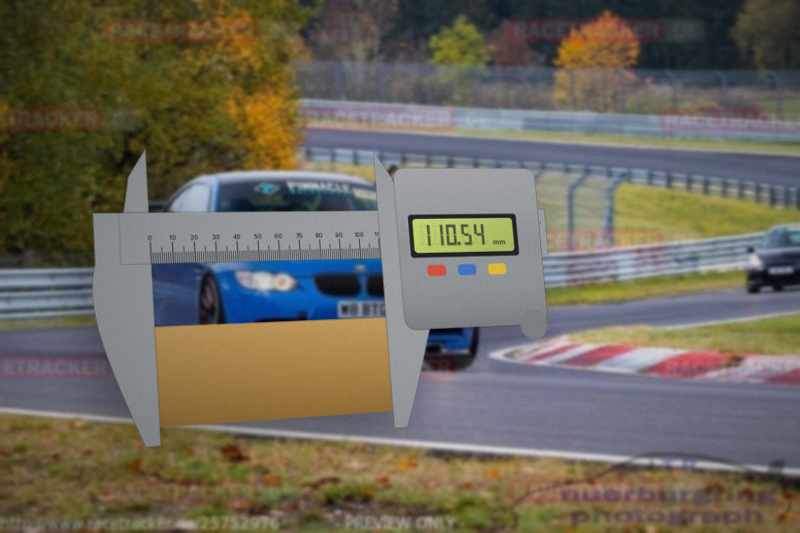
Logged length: 110.54 mm
